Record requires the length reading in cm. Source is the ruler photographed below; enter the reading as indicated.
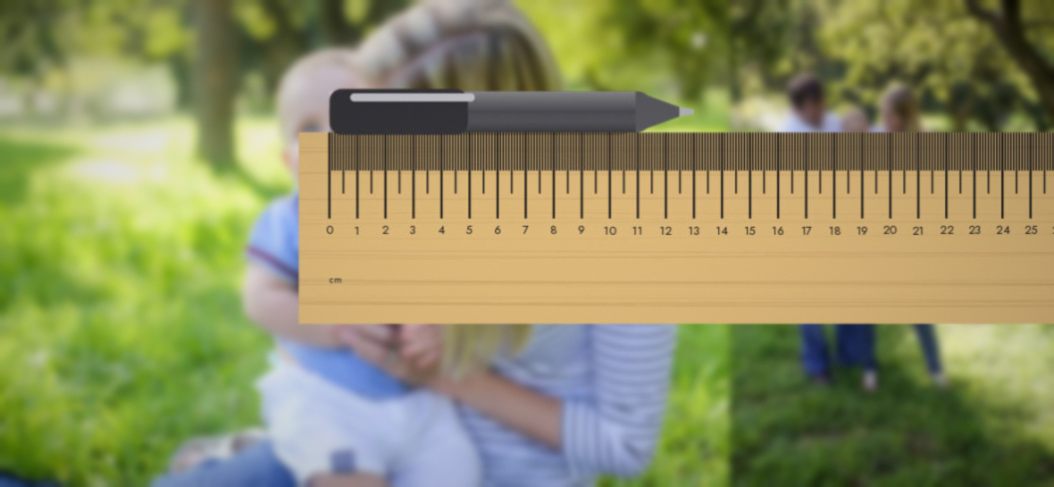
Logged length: 13 cm
